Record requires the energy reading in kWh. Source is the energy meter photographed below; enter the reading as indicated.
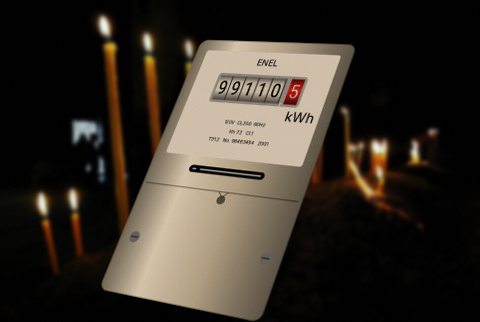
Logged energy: 99110.5 kWh
